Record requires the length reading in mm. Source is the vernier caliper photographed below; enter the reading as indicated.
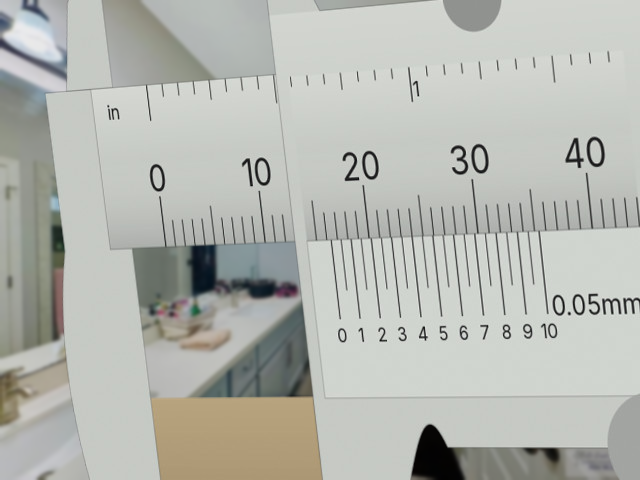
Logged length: 16.4 mm
